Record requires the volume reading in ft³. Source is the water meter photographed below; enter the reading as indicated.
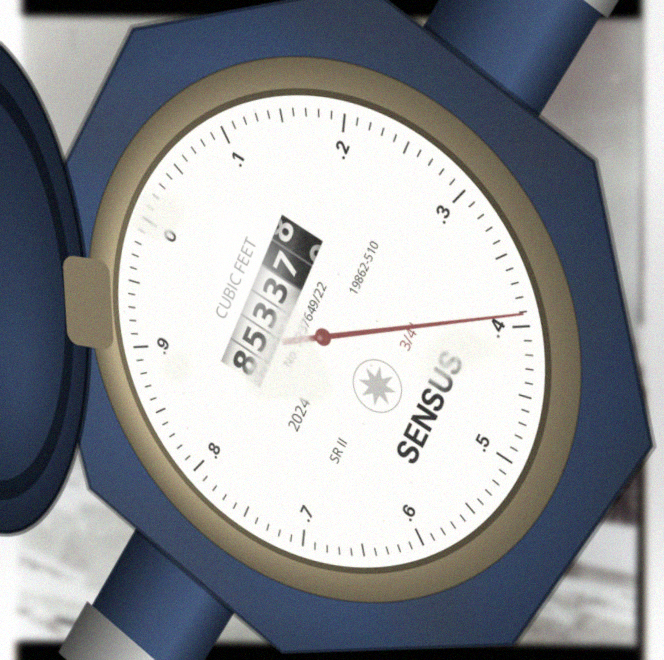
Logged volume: 853378.39 ft³
